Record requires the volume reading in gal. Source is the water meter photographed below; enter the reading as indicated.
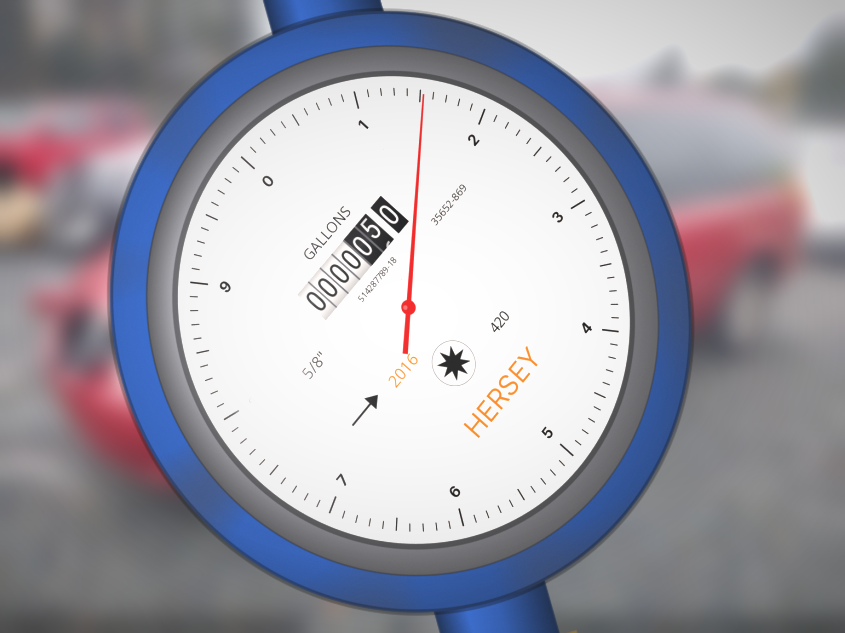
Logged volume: 51.5 gal
